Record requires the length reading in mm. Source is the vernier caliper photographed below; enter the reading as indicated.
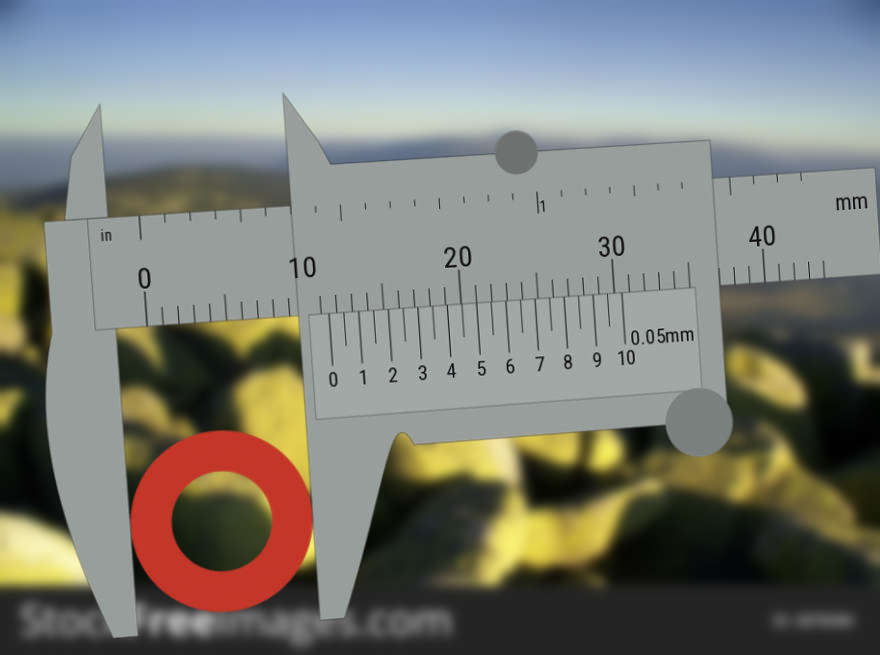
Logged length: 11.5 mm
